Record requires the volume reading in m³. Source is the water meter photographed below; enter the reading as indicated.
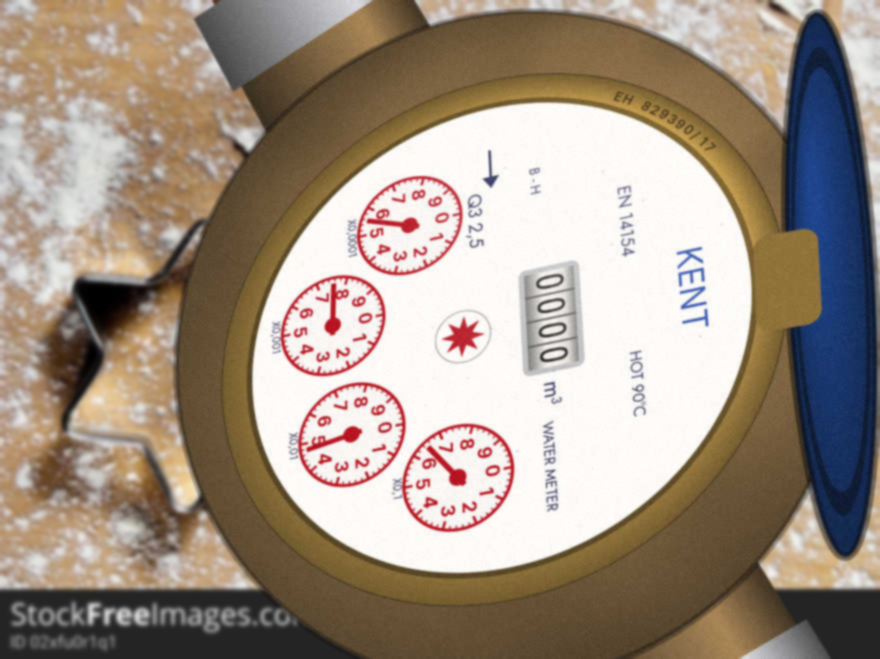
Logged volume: 0.6475 m³
